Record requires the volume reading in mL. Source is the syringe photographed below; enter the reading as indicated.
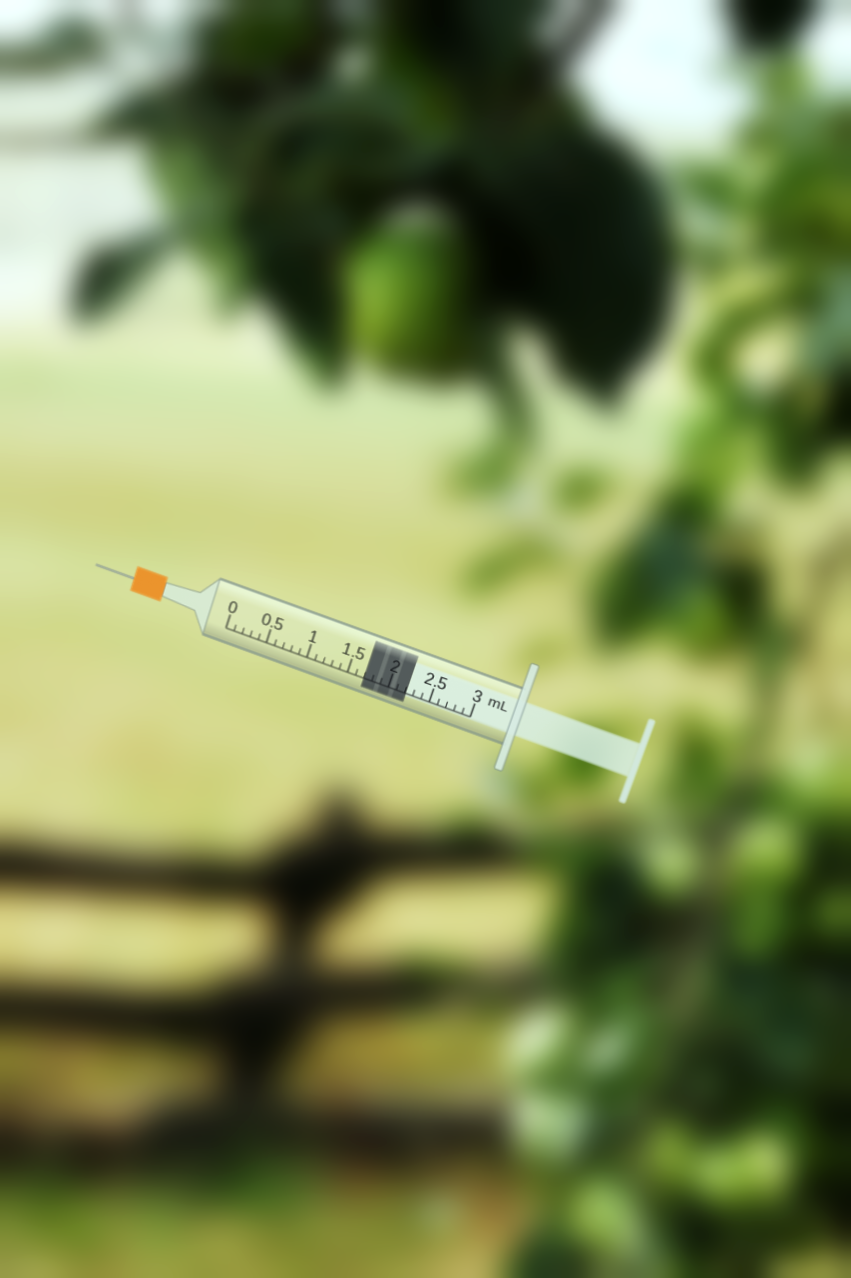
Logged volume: 1.7 mL
